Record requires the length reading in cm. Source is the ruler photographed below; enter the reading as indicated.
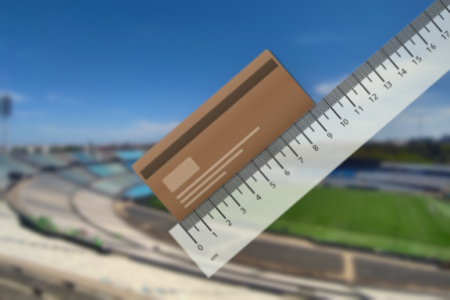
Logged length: 9.5 cm
